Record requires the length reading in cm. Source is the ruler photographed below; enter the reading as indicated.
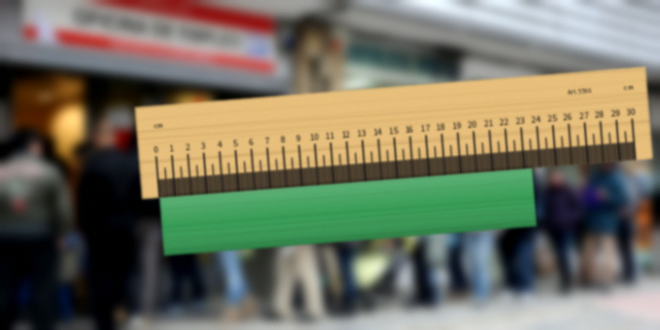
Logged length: 23.5 cm
